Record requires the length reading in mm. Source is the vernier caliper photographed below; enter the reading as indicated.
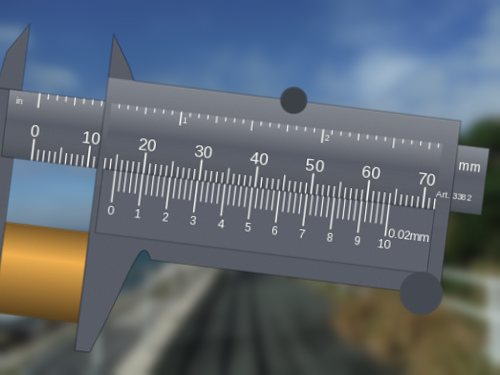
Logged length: 15.0 mm
